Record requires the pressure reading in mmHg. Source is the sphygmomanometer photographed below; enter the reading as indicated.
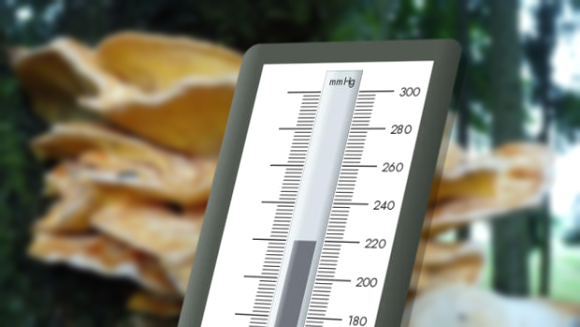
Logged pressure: 220 mmHg
